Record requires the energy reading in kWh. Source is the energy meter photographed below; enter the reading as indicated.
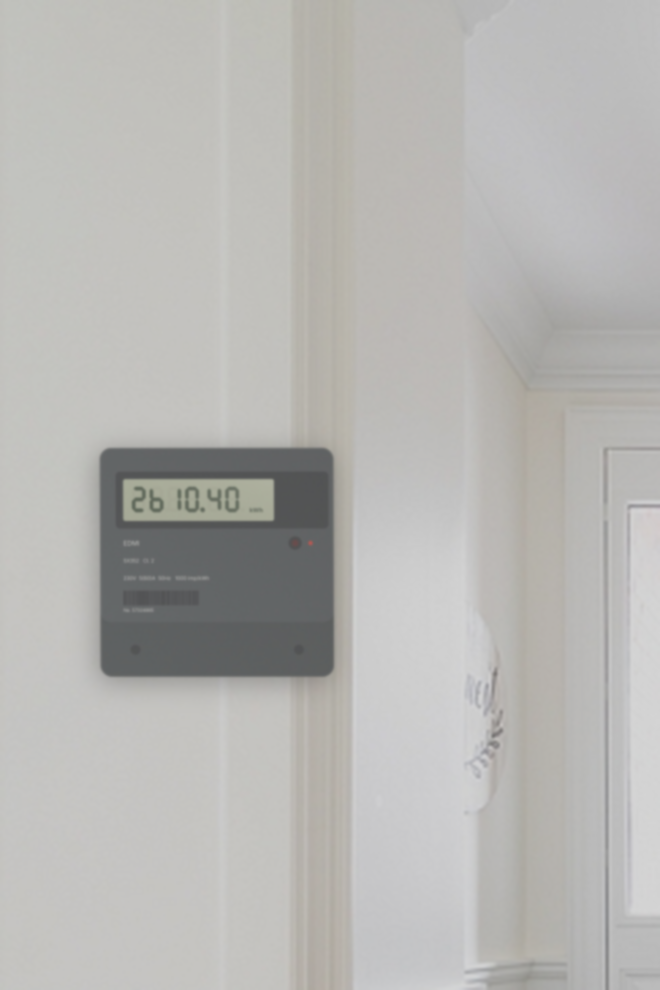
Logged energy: 2610.40 kWh
